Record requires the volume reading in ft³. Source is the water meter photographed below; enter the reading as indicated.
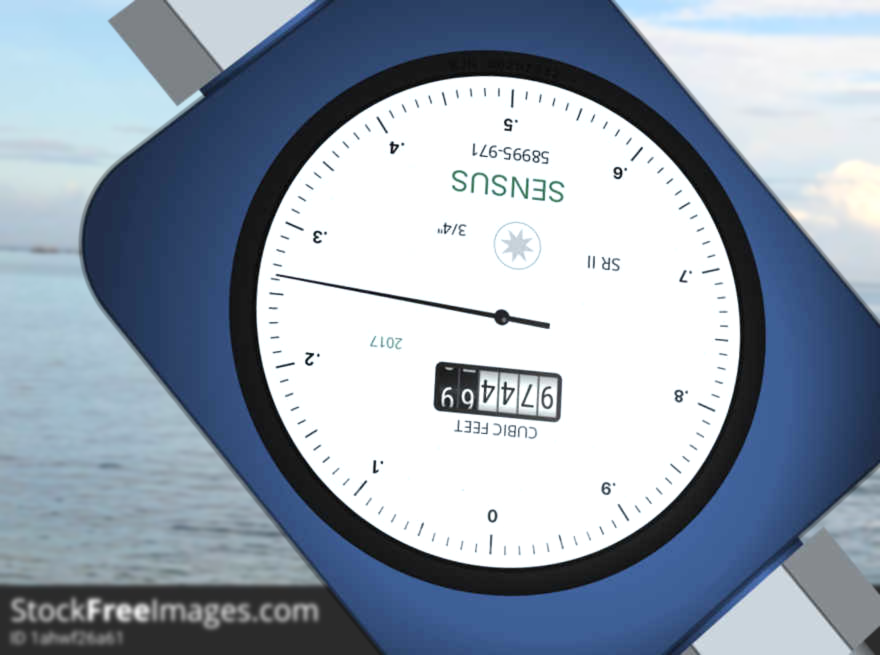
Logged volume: 974469.26 ft³
